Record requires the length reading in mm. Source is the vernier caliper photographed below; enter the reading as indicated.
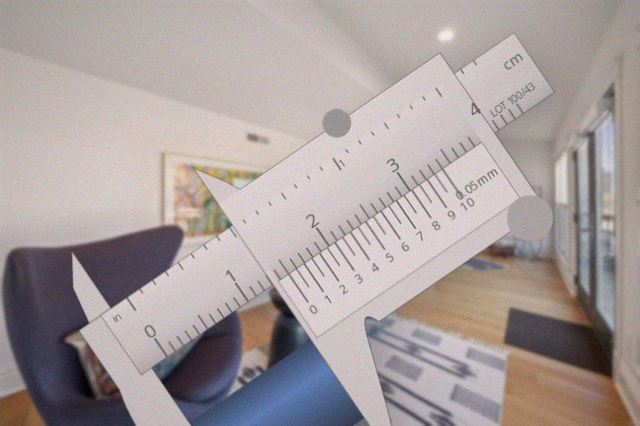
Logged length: 15.0 mm
